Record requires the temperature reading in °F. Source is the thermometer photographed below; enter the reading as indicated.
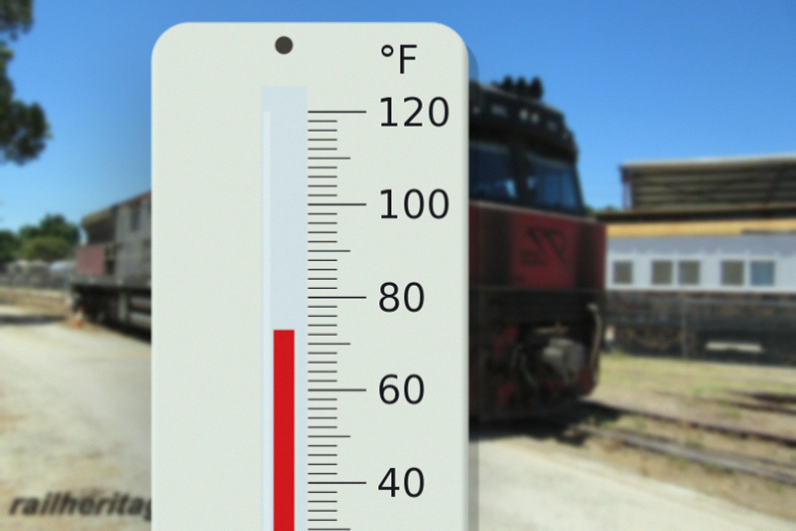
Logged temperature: 73 °F
